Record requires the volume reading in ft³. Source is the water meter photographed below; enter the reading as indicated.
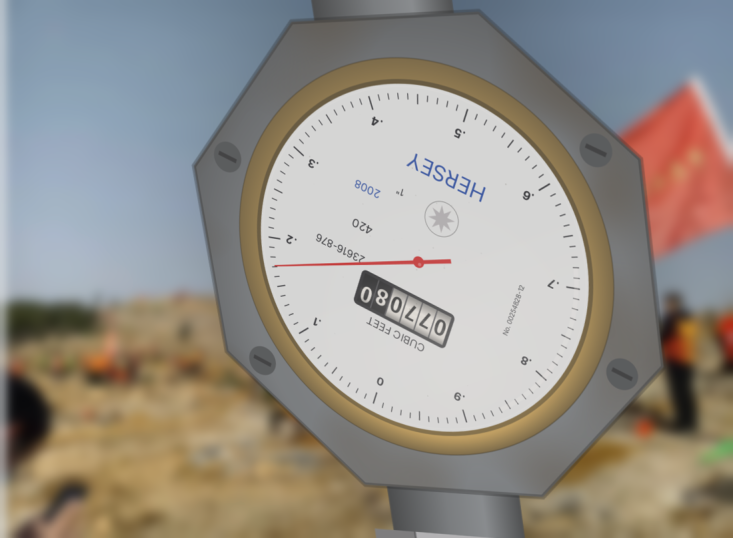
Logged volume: 77080.17 ft³
